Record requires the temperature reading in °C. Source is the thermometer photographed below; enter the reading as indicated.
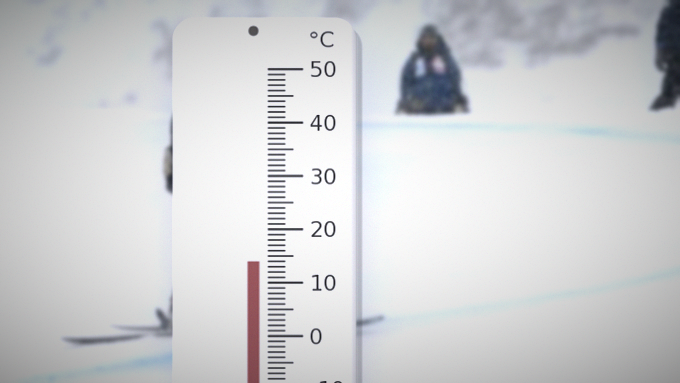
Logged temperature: 14 °C
